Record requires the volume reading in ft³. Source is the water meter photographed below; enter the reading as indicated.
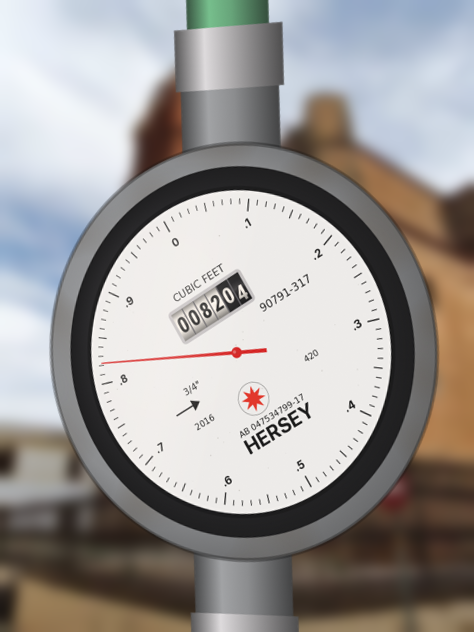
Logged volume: 8203.82 ft³
